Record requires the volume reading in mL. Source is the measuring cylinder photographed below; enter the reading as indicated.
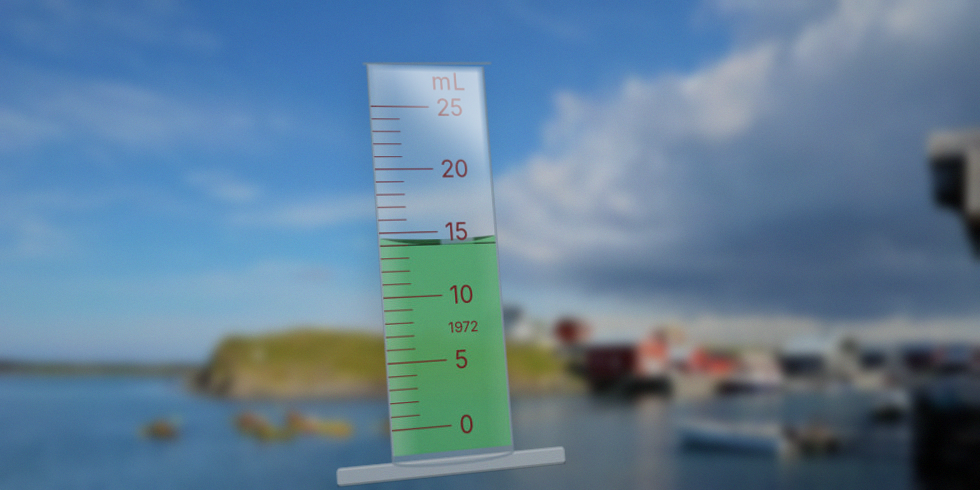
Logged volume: 14 mL
